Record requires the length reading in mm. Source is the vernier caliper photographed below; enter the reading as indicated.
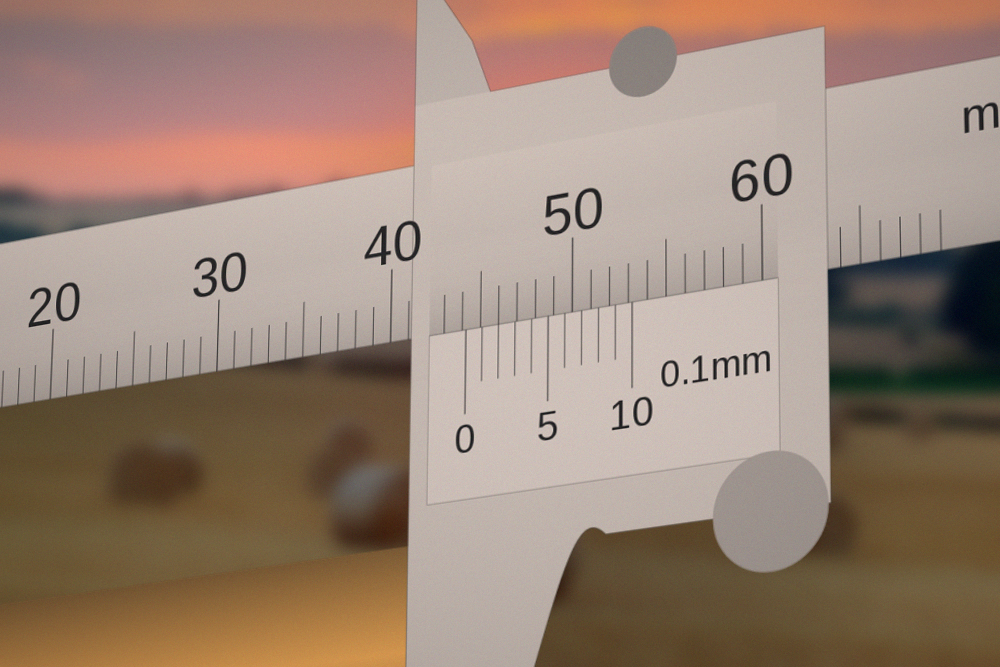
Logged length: 44.2 mm
